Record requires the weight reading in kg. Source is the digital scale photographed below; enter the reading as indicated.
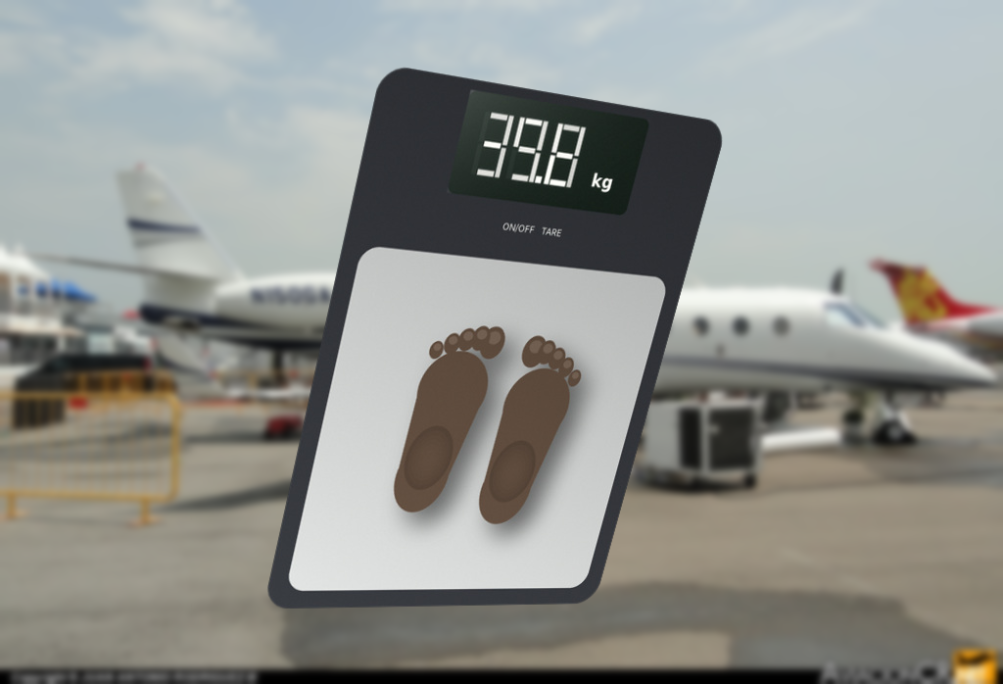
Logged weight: 39.8 kg
